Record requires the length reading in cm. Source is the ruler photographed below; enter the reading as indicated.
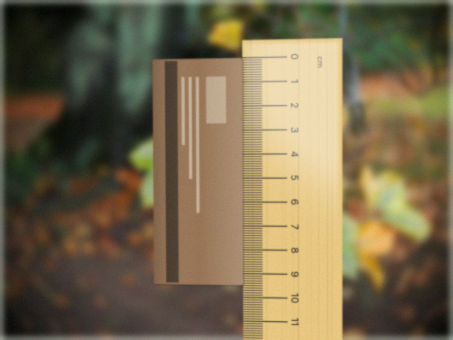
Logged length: 9.5 cm
